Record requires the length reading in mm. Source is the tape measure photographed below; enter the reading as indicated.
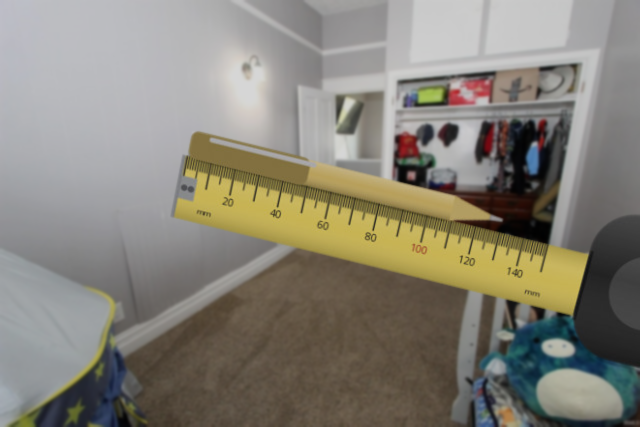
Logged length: 130 mm
